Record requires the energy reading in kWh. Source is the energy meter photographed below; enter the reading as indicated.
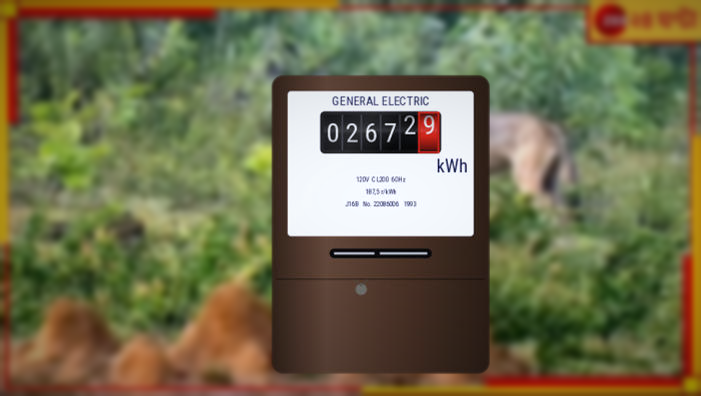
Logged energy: 2672.9 kWh
